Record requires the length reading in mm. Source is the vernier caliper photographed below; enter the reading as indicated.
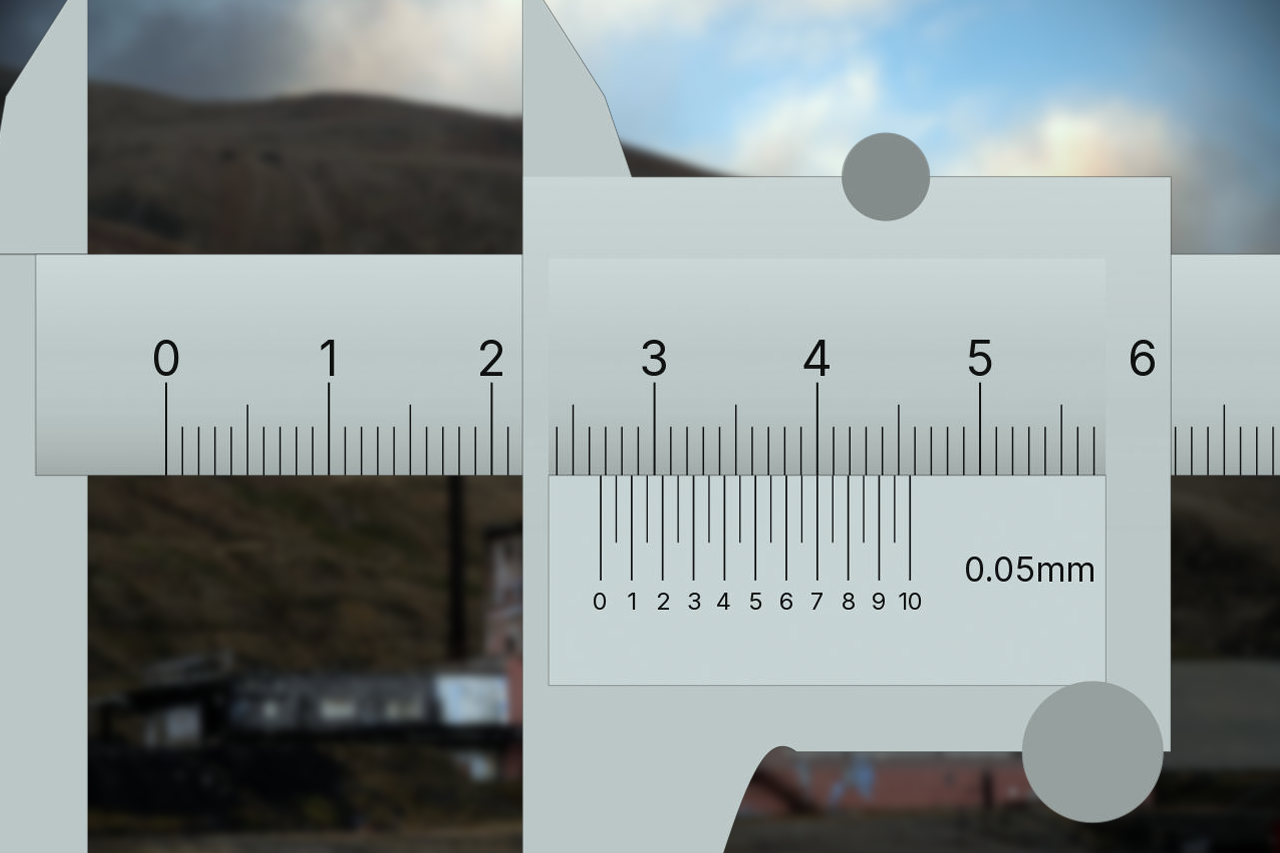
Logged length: 26.7 mm
